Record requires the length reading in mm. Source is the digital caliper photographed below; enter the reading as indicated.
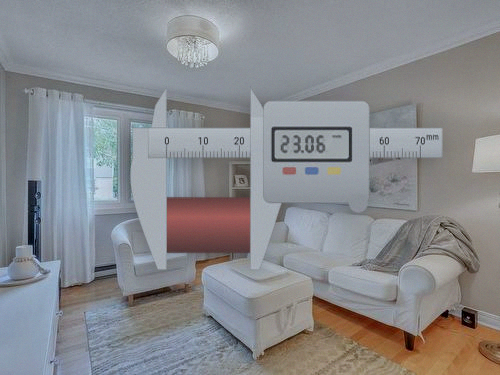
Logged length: 23.06 mm
